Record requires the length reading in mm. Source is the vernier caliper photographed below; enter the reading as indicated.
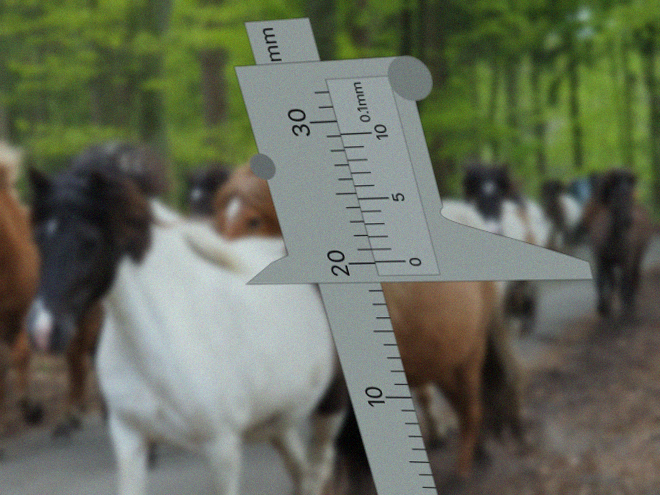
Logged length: 20.1 mm
